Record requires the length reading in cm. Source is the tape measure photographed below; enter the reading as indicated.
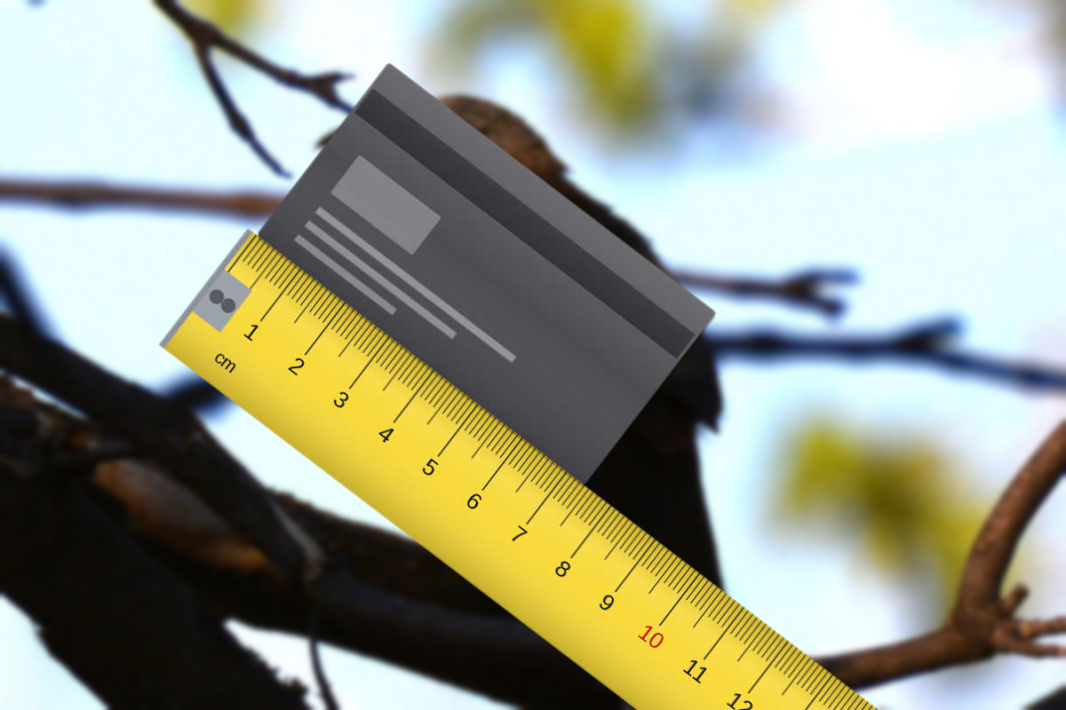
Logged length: 7.4 cm
